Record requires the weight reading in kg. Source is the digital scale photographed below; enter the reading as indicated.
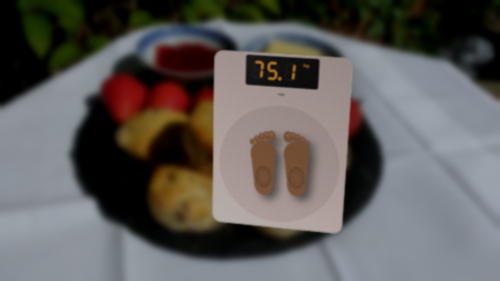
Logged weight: 75.1 kg
